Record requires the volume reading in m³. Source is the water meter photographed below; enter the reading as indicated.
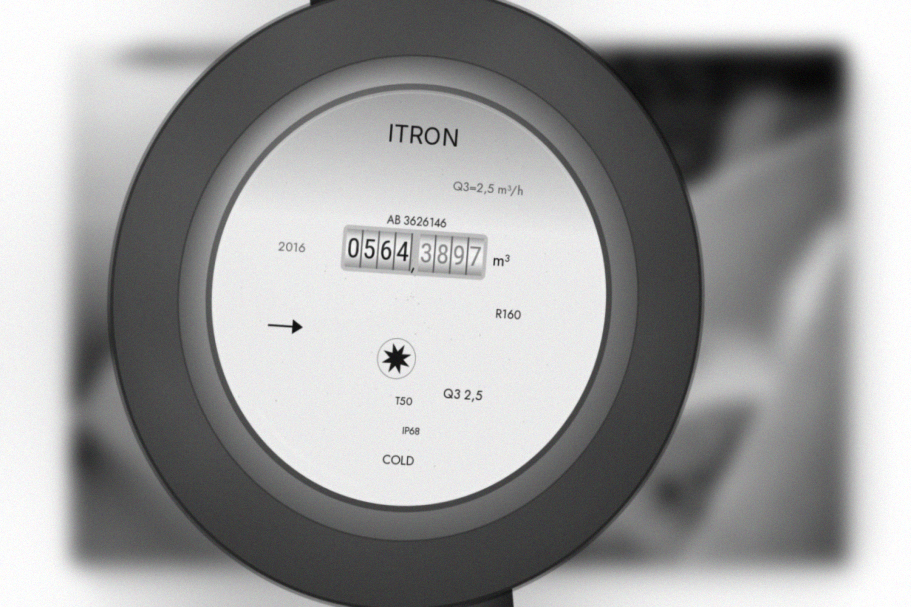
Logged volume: 564.3897 m³
